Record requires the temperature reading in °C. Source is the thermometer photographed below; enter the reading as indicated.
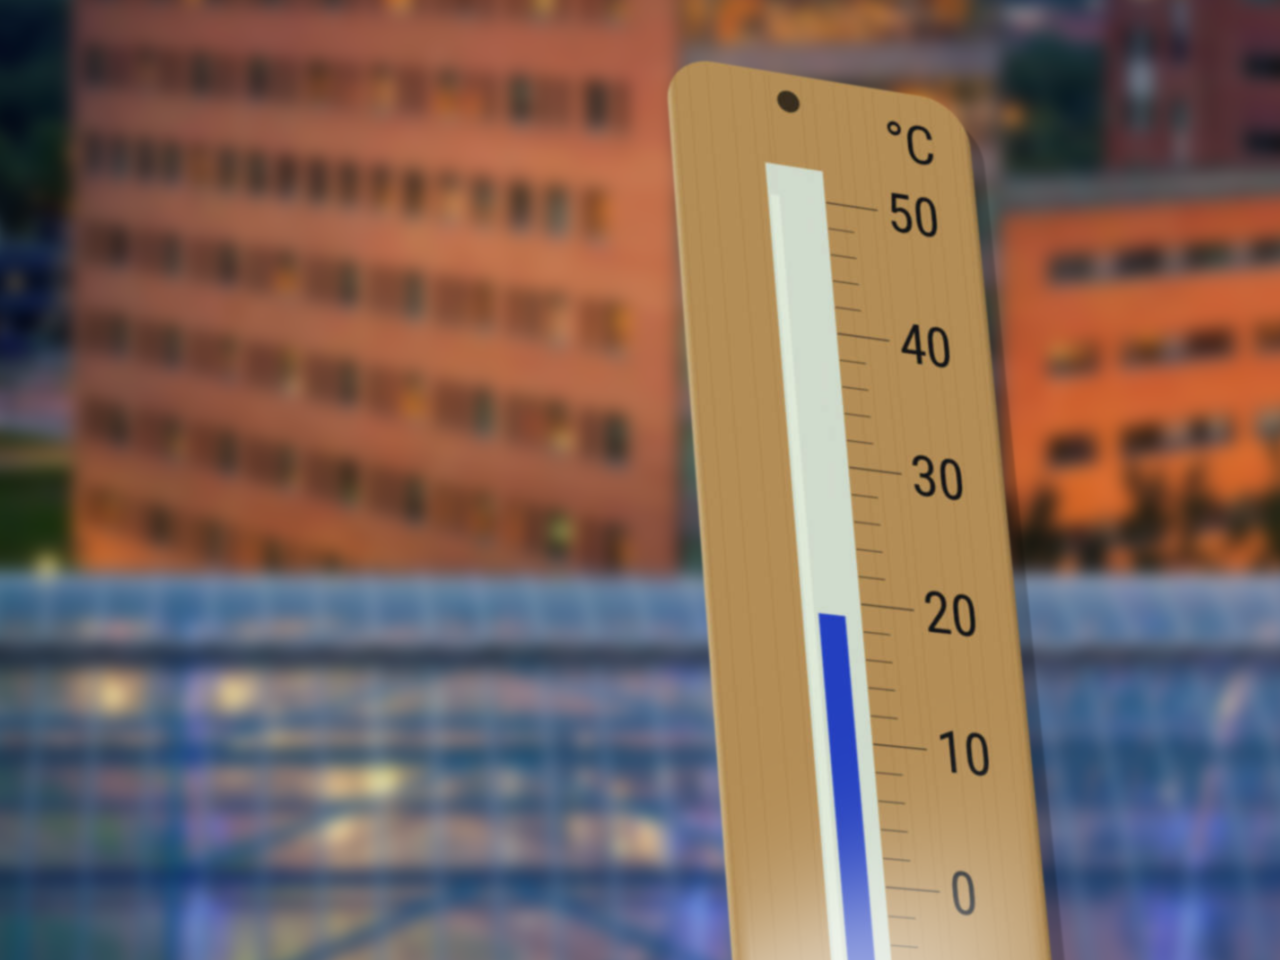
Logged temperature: 19 °C
